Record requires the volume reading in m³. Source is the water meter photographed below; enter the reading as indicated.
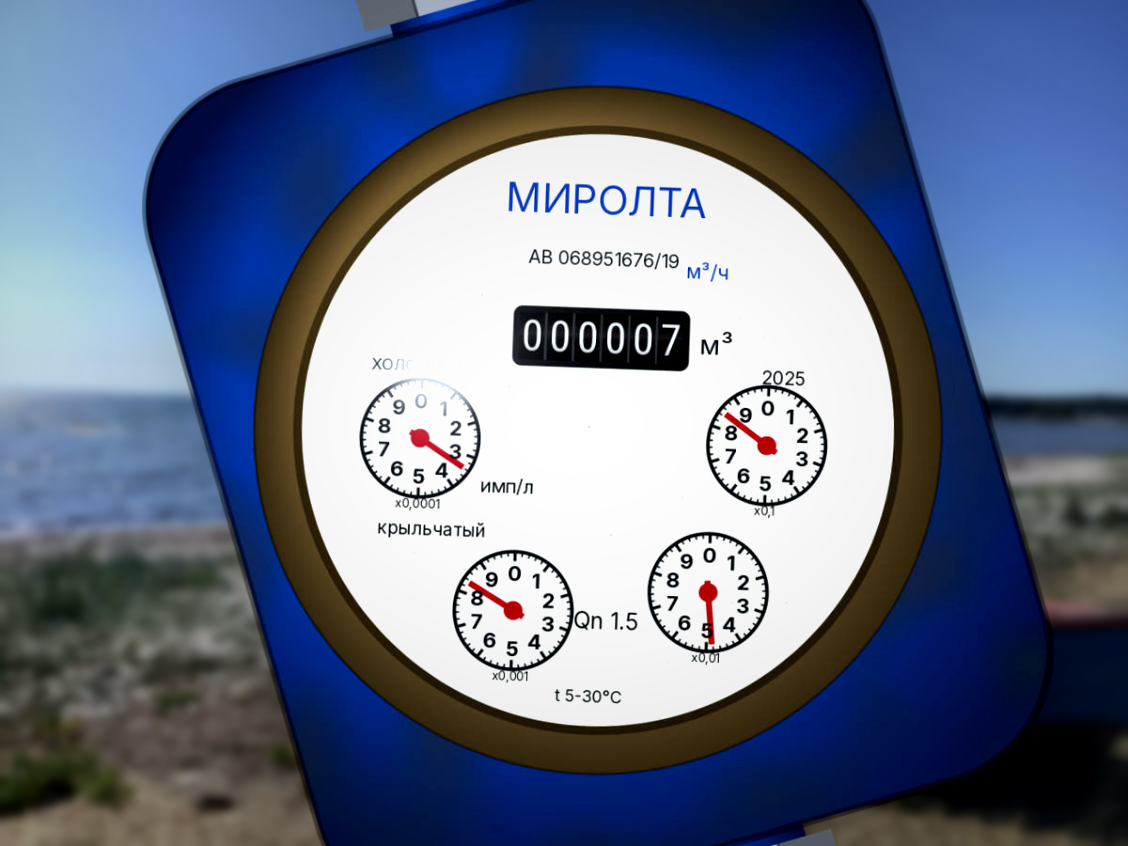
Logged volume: 7.8483 m³
